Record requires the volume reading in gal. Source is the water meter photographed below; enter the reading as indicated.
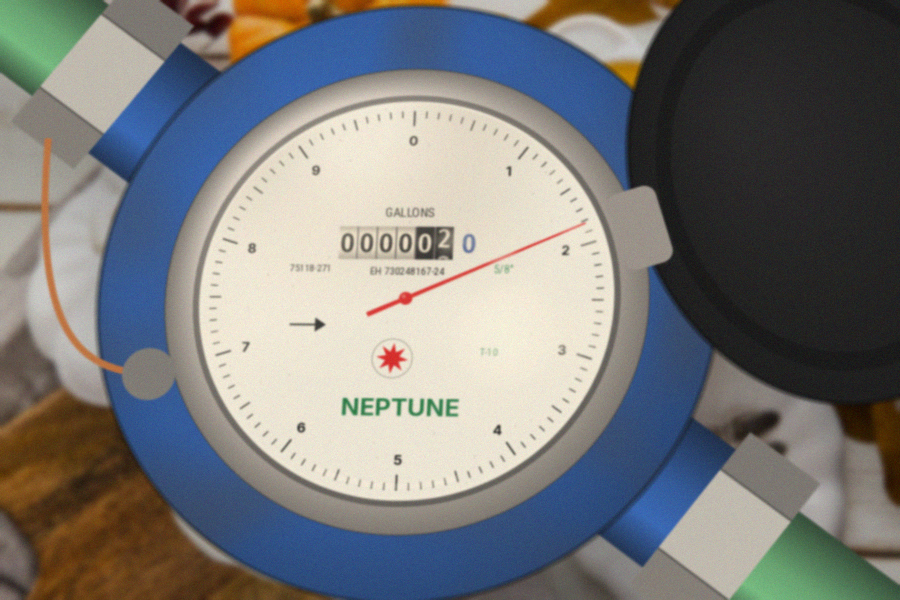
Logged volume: 21.8 gal
